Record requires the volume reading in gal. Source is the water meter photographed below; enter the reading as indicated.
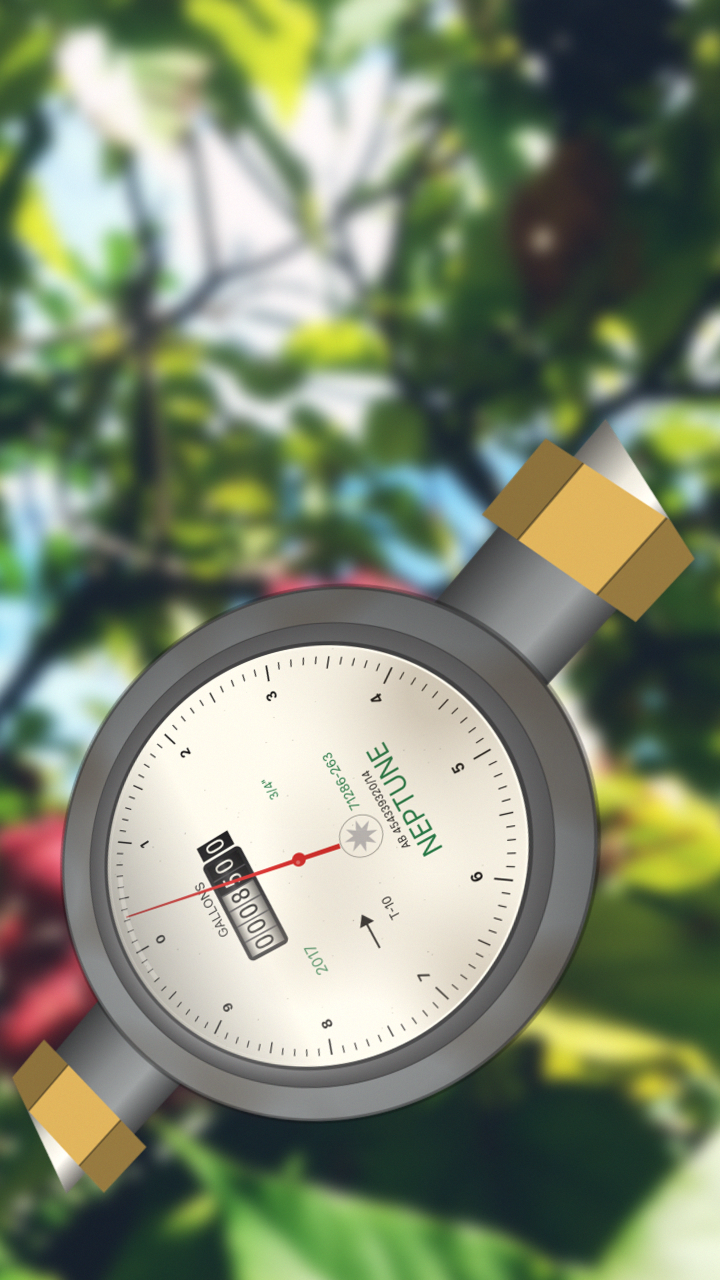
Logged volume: 8500.3 gal
